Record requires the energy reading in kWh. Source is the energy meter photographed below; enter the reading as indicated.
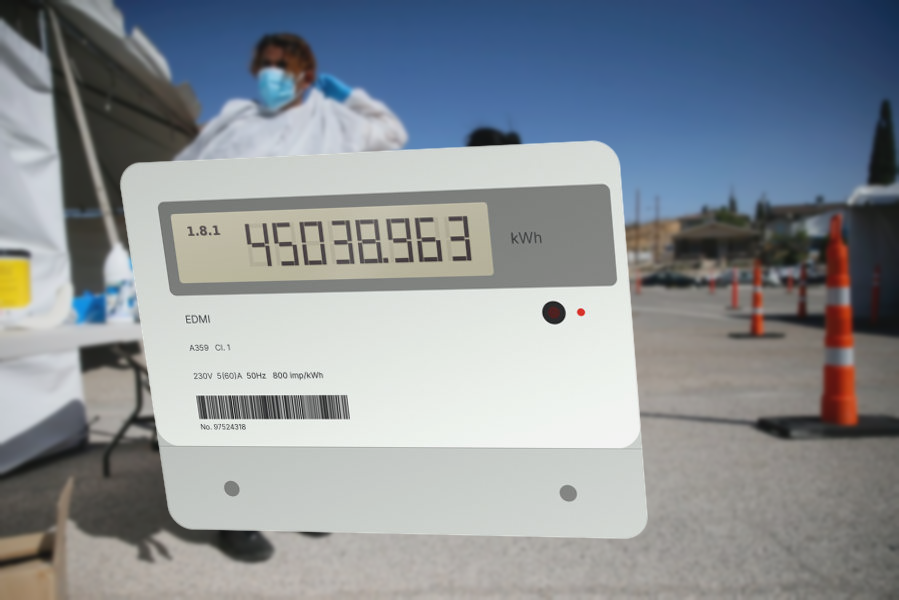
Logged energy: 45038.963 kWh
